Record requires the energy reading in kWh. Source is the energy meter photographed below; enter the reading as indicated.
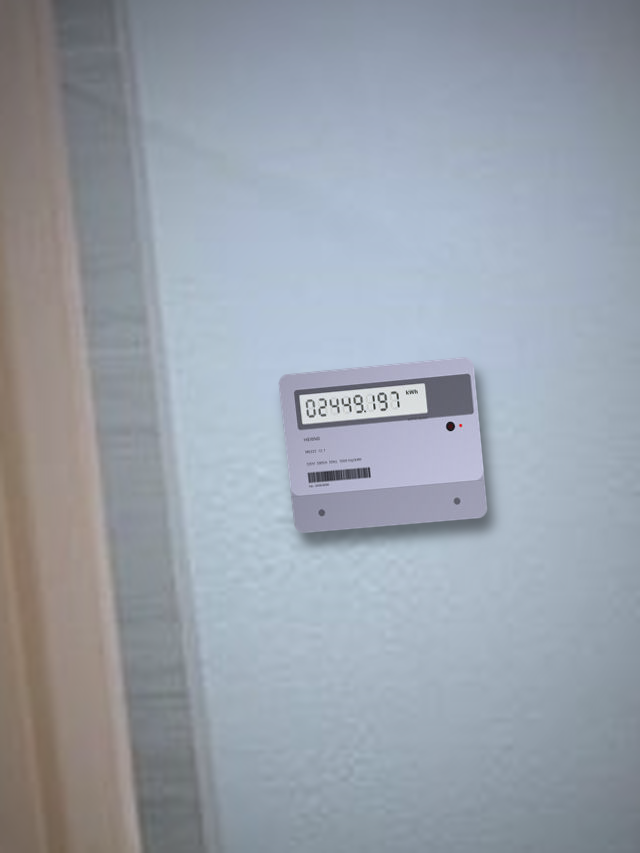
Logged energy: 2449.197 kWh
